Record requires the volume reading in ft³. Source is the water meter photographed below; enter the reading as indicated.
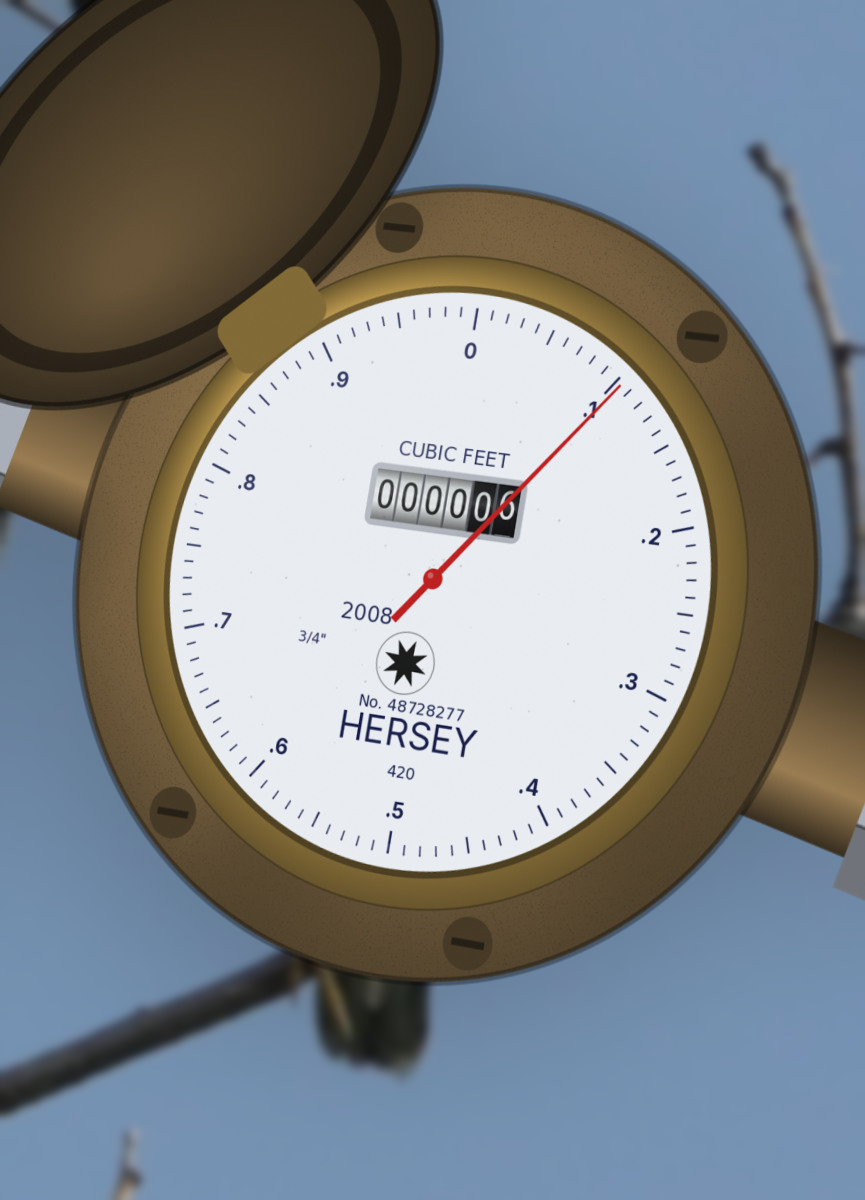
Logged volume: 6.10 ft³
